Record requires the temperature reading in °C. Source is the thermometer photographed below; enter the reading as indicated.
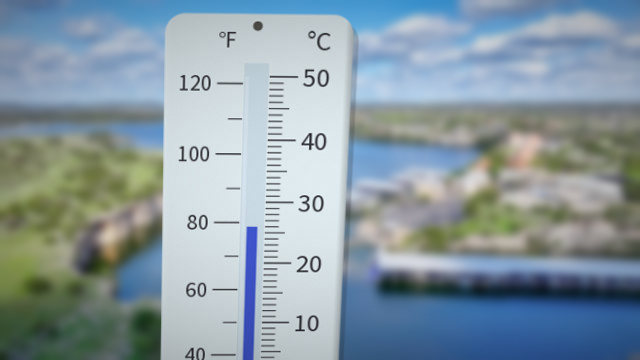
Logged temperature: 26 °C
